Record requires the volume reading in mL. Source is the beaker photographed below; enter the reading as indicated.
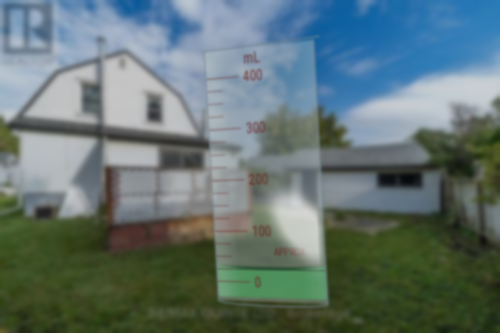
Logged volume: 25 mL
